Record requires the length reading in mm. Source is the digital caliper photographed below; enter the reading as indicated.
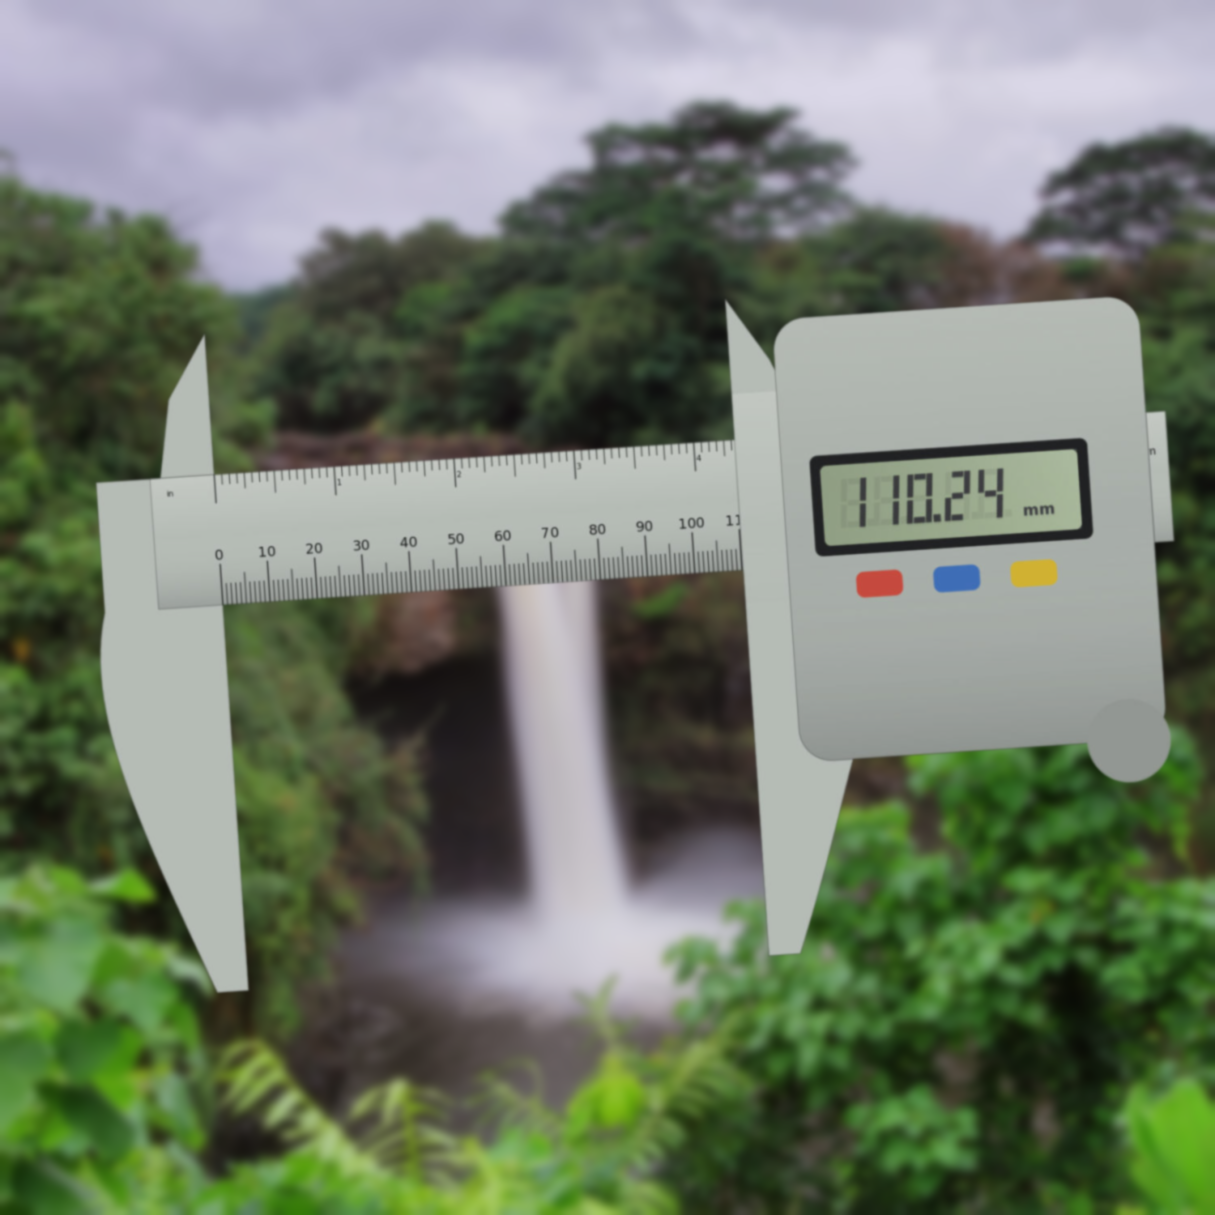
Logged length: 110.24 mm
